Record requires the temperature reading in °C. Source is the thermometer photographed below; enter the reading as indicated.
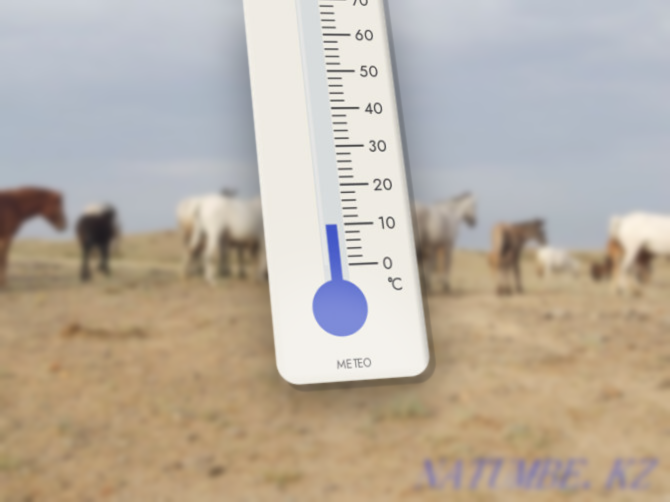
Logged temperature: 10 °C
